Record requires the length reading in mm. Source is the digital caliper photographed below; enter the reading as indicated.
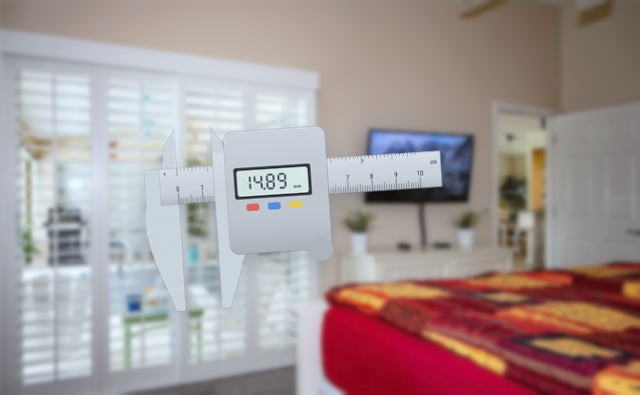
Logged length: 14.89 mm
